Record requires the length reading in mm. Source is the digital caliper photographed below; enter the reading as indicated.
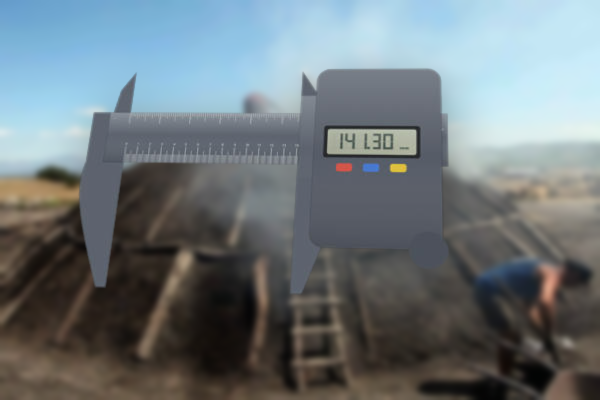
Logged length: 141.30 mm
